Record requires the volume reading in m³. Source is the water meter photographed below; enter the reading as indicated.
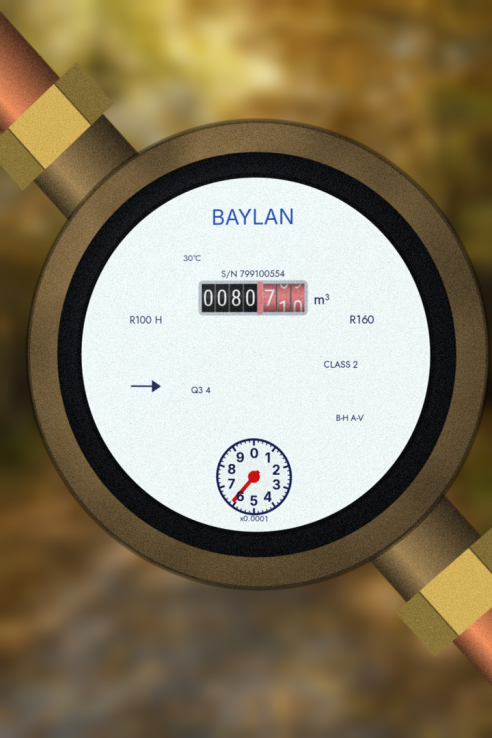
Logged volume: 80.7096 m³
